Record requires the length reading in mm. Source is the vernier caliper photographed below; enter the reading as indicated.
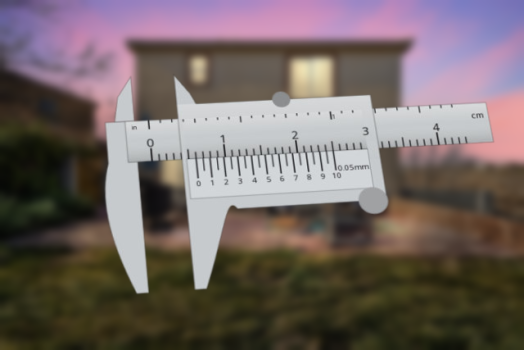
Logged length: 6.0 mm
